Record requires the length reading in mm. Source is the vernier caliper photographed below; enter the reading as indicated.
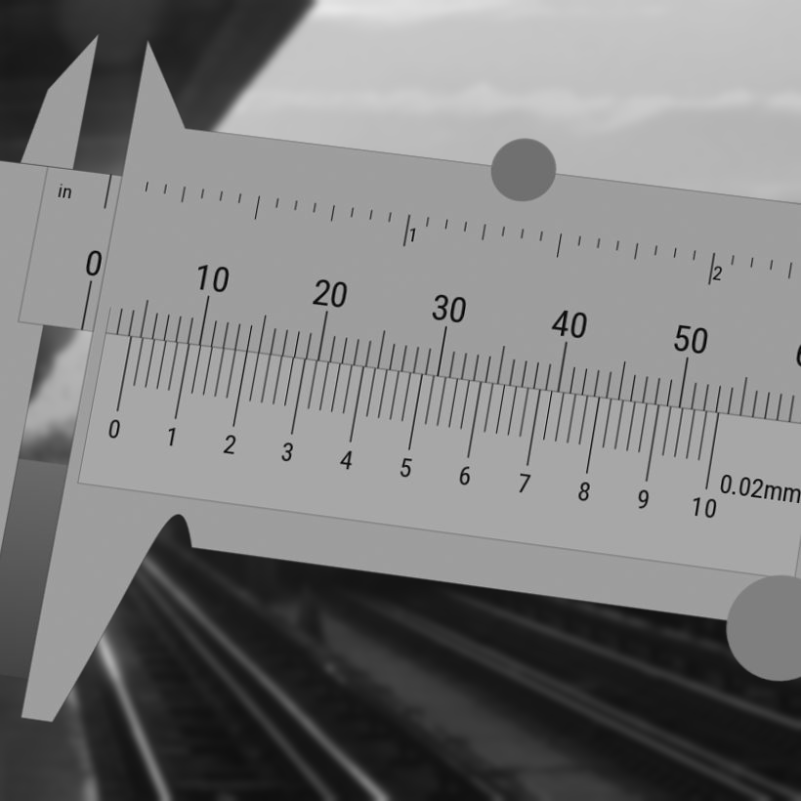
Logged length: 4.2 mm
